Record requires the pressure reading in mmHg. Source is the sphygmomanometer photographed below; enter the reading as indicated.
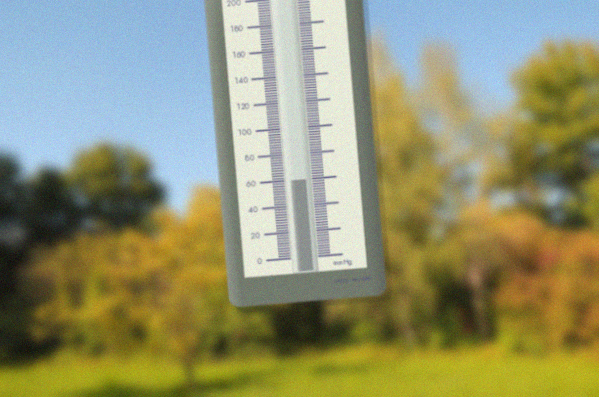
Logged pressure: 60 mmHg
